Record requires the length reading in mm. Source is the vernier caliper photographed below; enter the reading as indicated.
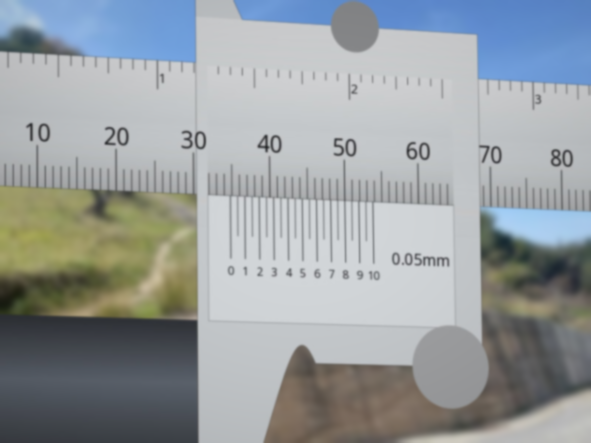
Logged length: 34.8 mm
